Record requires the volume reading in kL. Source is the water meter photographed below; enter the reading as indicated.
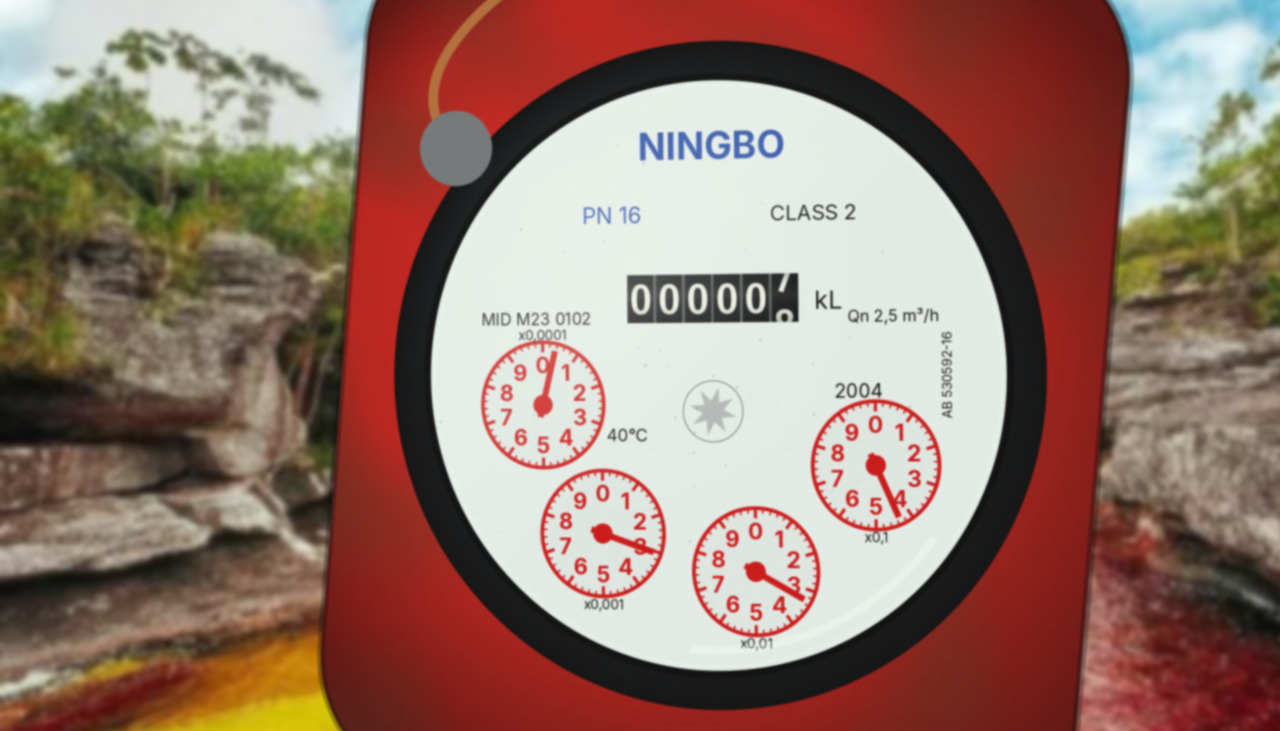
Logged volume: 7.4330 kL
